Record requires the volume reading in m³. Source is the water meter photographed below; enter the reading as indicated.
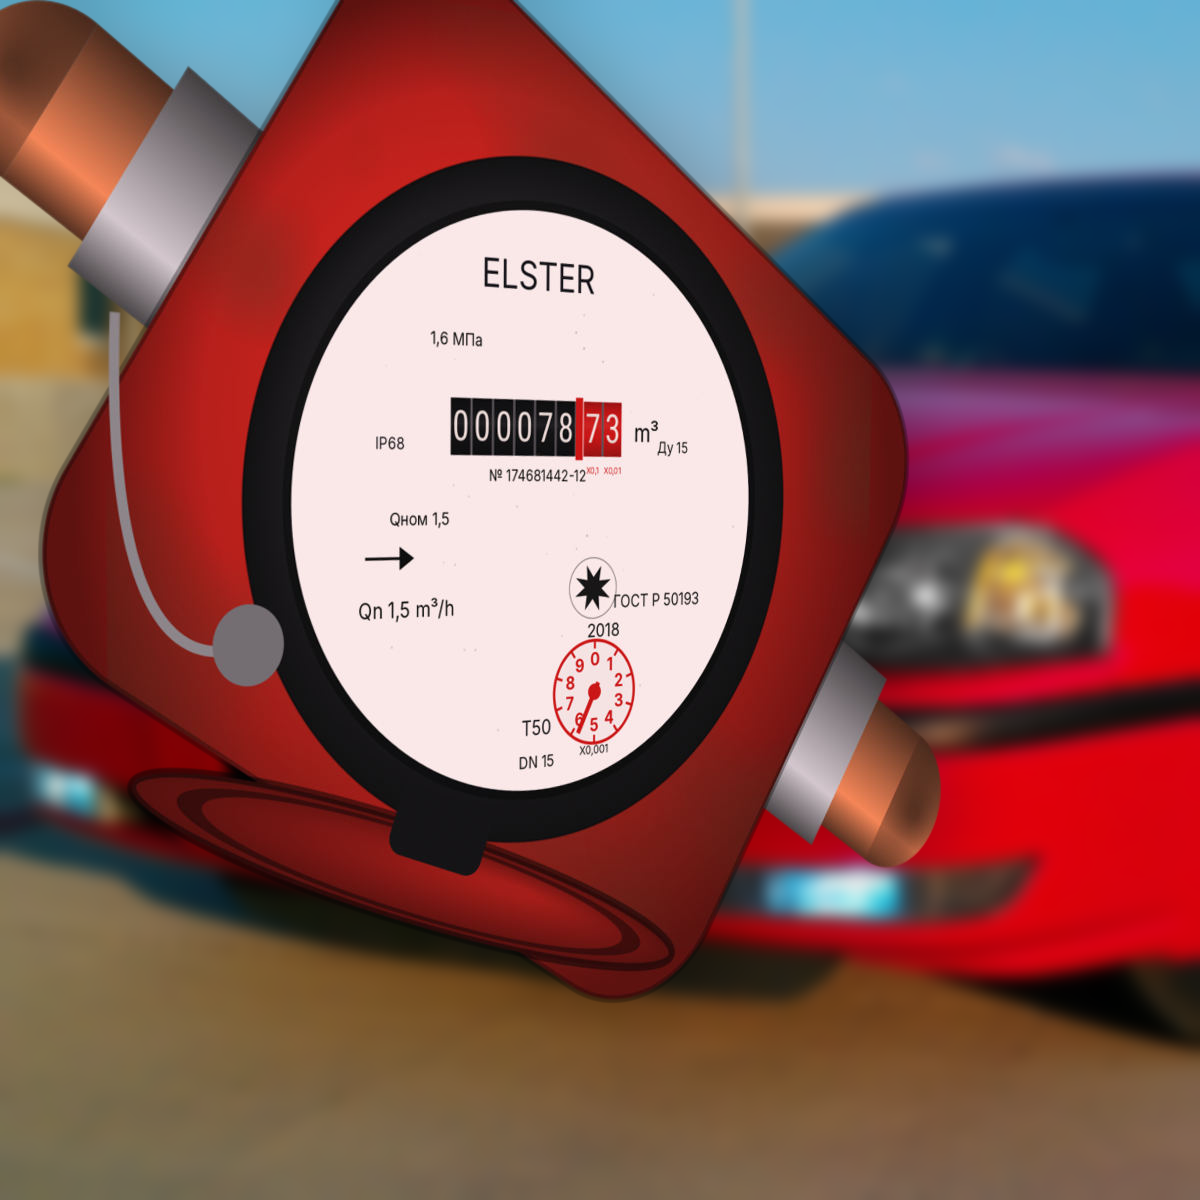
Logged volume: 78.735 m³
